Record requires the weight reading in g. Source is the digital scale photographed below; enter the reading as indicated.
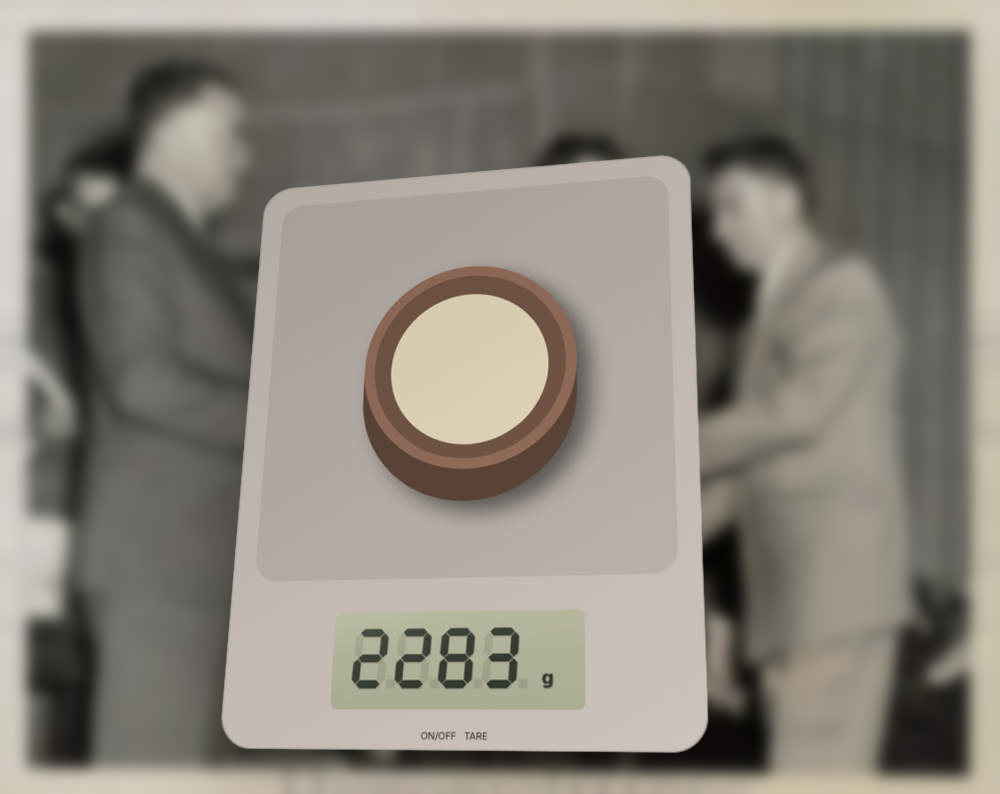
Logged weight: 2283 g
